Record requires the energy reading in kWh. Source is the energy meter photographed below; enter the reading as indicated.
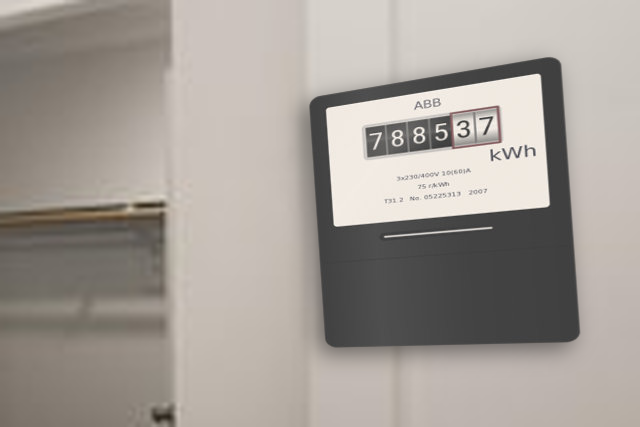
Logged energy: 7885.37 kWh
